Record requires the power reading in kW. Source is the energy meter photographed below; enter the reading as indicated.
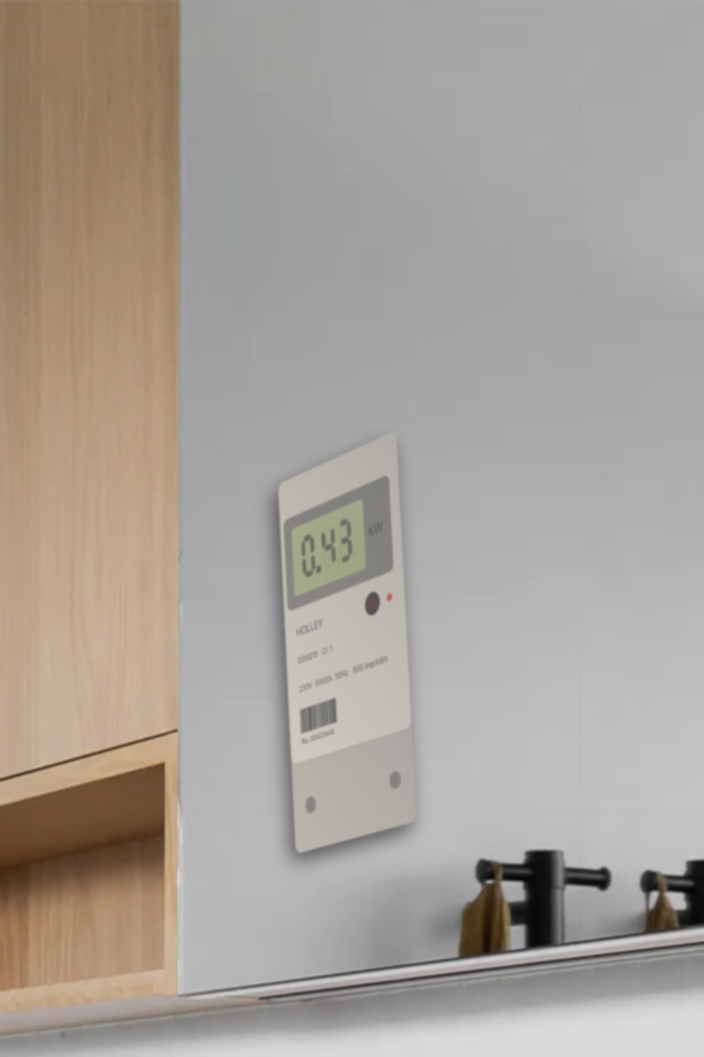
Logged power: 0.43 kW
